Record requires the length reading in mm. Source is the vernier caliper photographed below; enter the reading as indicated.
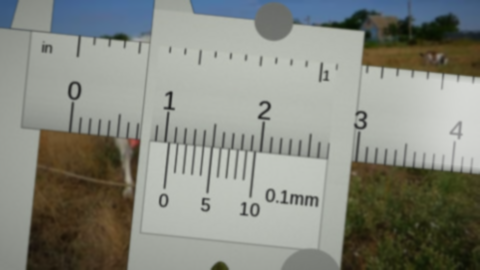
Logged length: 10.4 mm
